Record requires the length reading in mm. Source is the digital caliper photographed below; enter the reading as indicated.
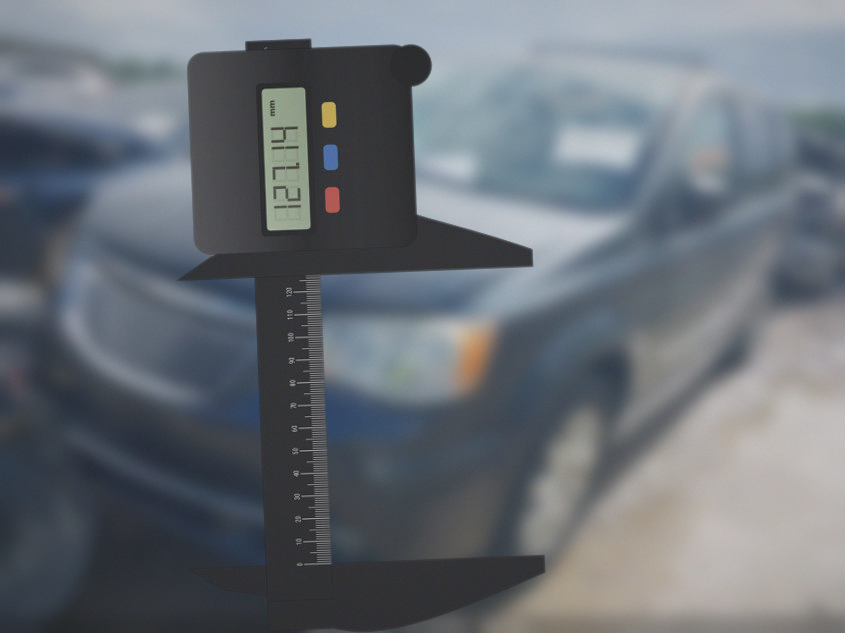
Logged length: 127.14 mm
